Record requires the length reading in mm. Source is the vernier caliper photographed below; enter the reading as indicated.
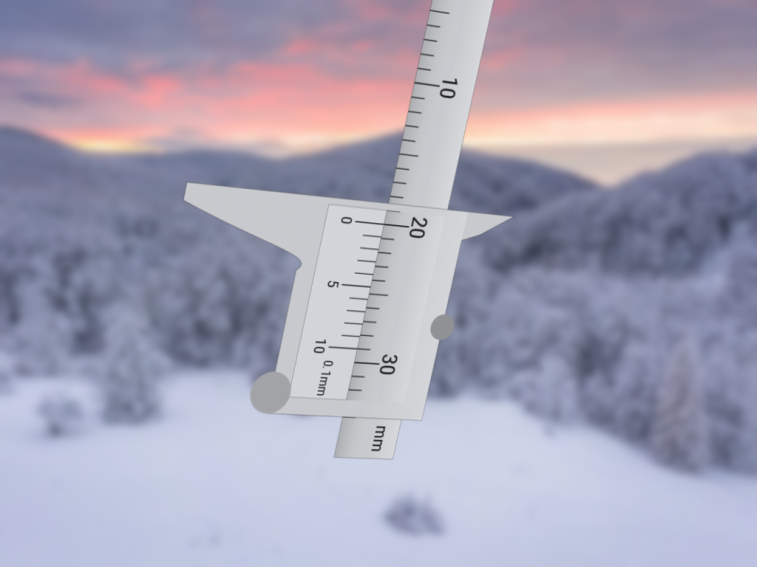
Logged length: 20.0 mm
